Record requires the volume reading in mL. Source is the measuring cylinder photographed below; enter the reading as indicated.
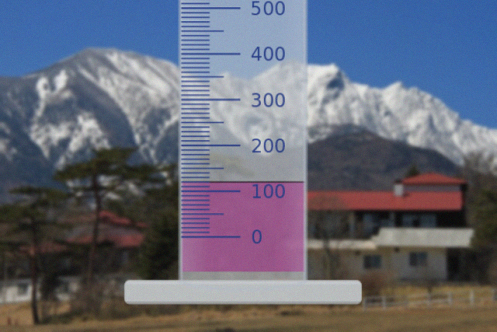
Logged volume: 120 mL
